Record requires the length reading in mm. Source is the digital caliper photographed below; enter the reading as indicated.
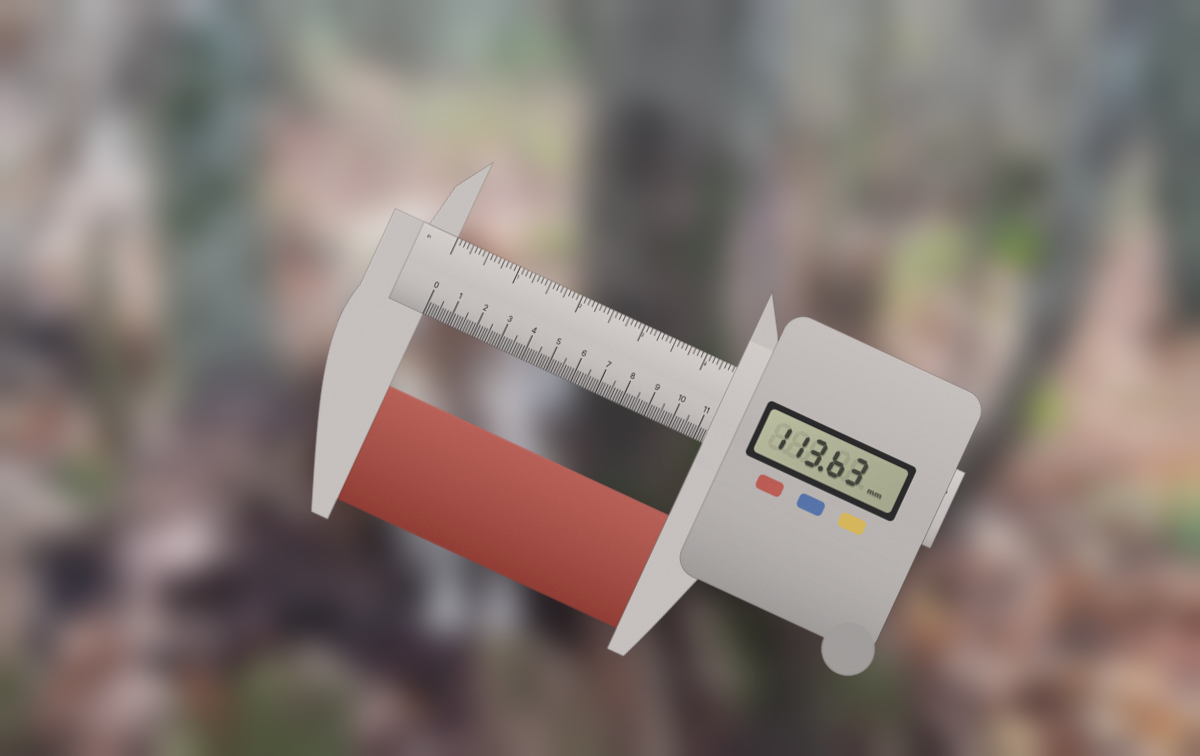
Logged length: 113.63 mm
